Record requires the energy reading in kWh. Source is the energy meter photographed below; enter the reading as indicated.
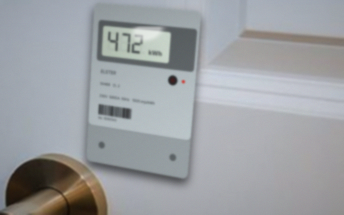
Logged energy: 472 kWh
